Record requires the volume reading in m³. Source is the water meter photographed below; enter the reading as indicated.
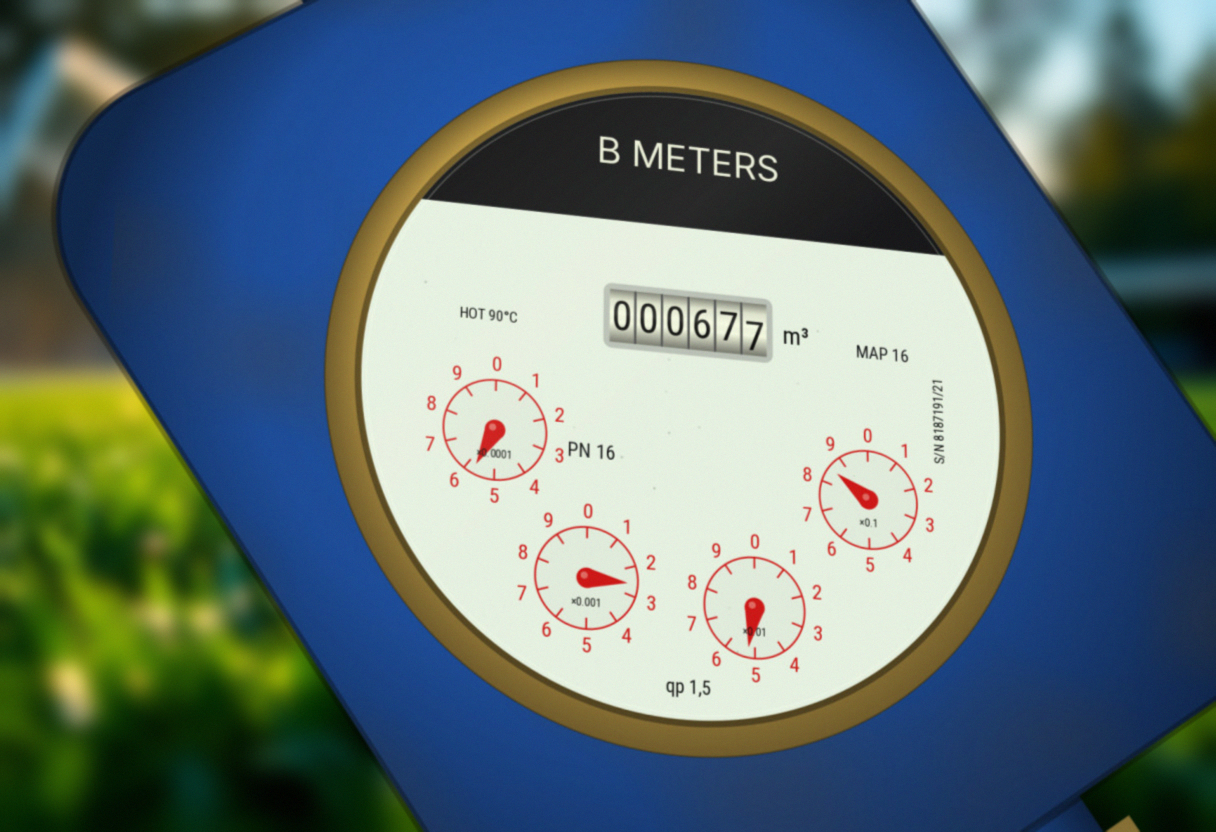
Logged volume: 676.8525 m³
